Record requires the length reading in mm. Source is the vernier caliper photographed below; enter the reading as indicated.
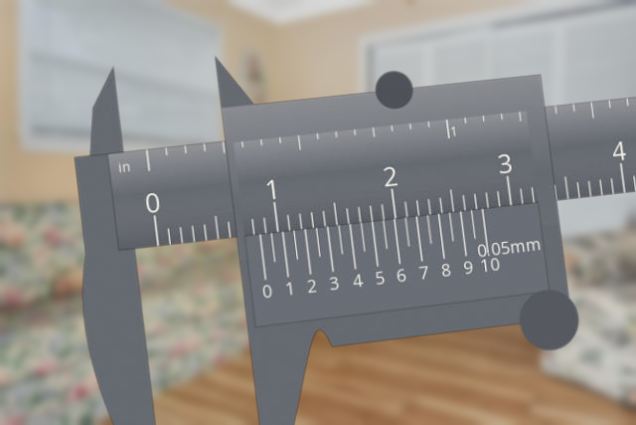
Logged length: 8.5 mm
